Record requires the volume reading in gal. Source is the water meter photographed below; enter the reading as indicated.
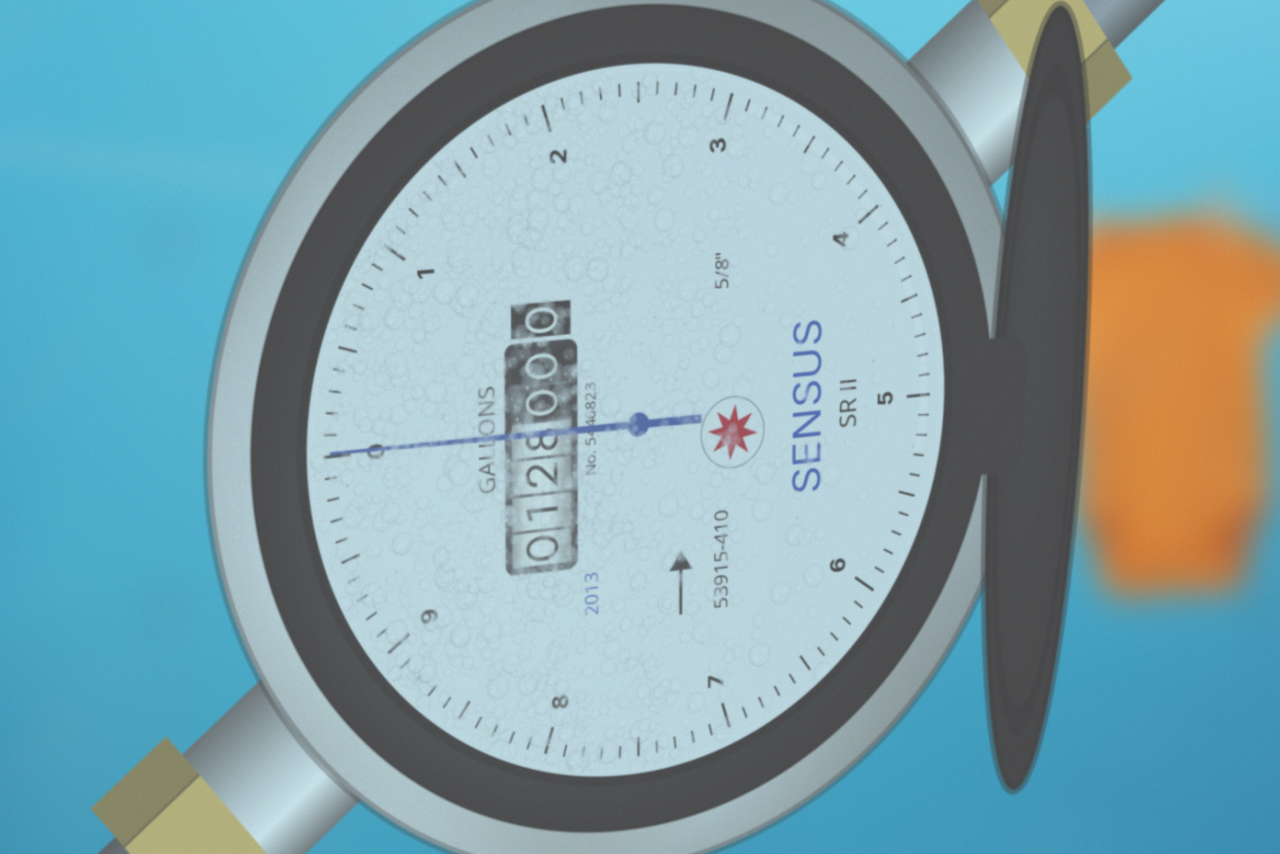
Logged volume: 128000.0 gal
